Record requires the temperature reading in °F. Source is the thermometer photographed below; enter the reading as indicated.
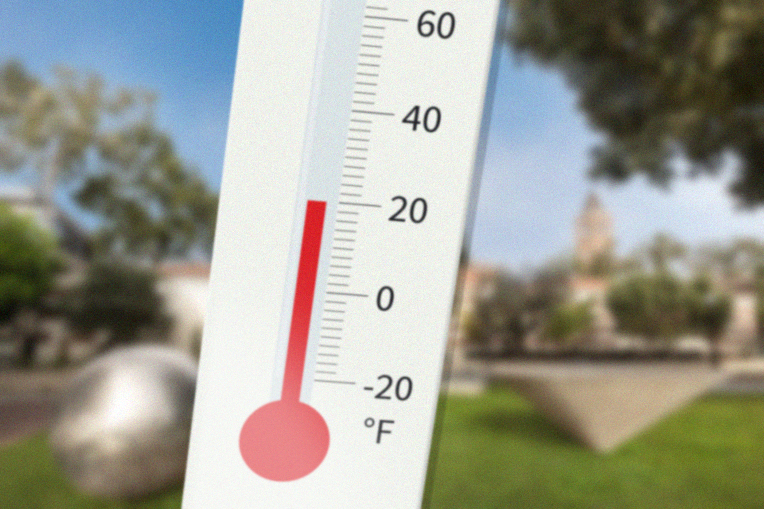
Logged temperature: 20 °F
